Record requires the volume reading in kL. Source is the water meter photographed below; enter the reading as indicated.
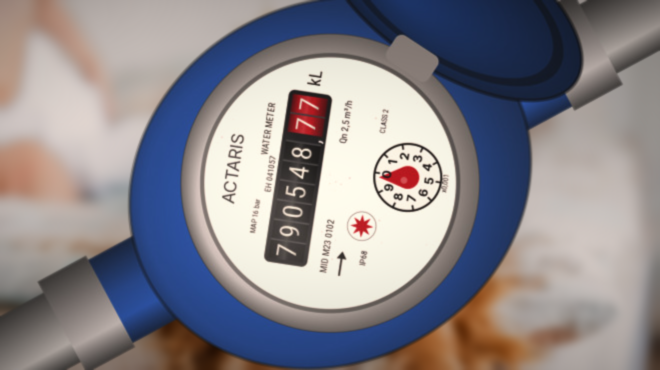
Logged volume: 790548.769 kL
